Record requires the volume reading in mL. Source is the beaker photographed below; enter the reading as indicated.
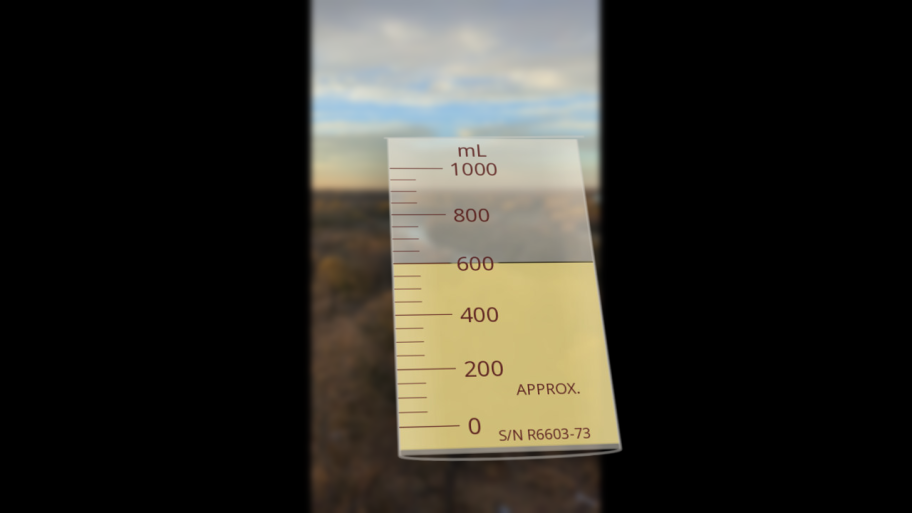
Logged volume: 600 mL
